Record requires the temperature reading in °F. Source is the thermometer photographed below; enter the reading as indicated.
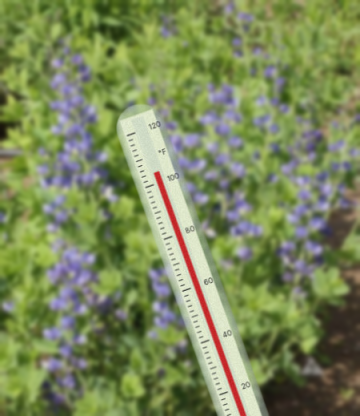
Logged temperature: 104 °F
